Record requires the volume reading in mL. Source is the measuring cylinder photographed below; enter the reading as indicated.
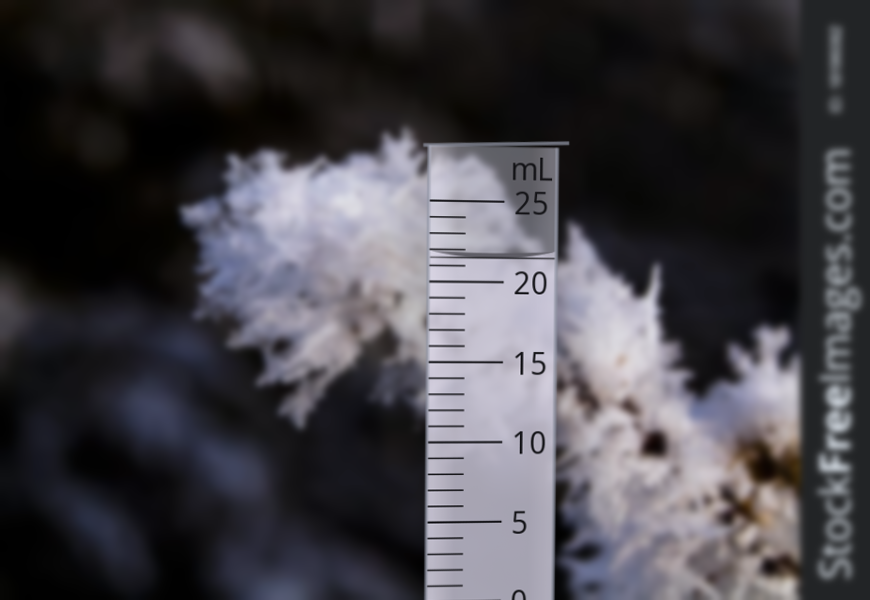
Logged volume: 21.5 mL
